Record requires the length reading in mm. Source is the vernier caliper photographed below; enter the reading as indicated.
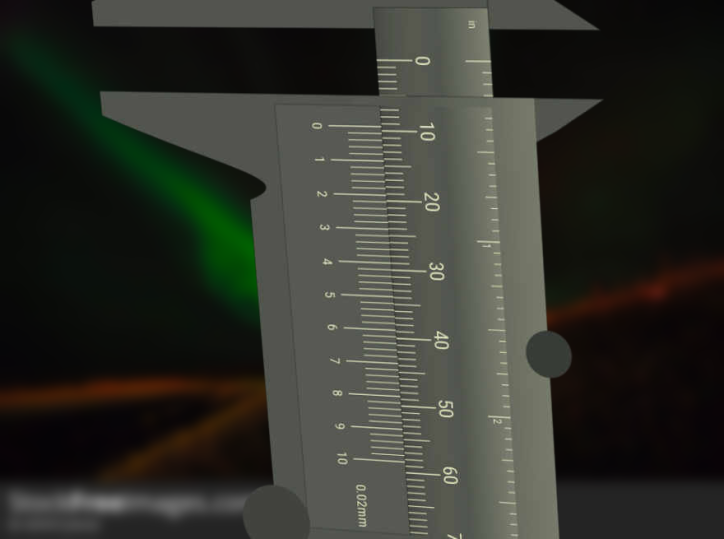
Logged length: 9.4 mm
